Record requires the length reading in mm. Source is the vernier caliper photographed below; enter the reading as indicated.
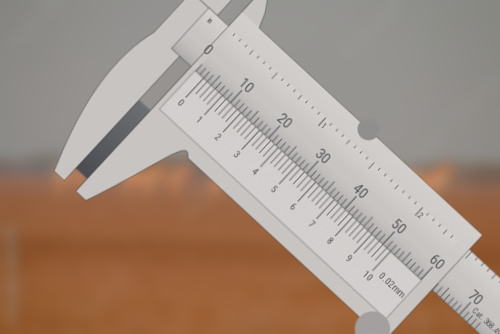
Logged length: 3.0 mm
